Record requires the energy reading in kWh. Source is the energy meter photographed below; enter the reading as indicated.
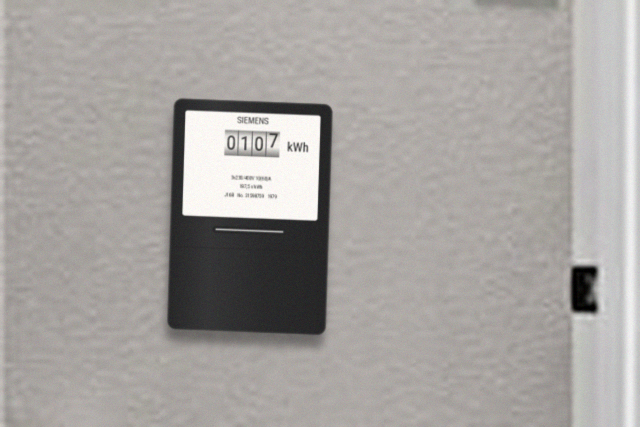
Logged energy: 107 kWh
